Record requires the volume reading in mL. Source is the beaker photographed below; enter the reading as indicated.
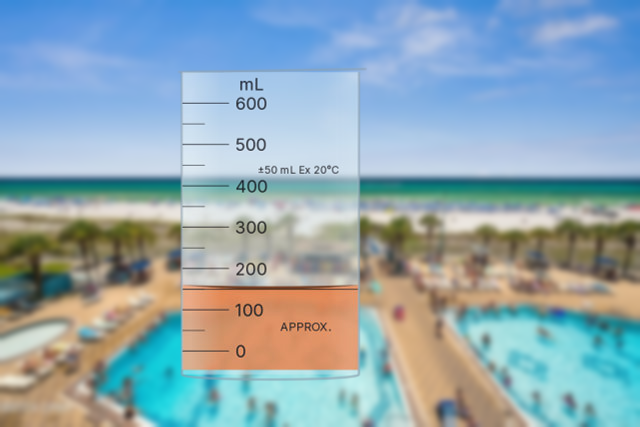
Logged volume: 150 mL
